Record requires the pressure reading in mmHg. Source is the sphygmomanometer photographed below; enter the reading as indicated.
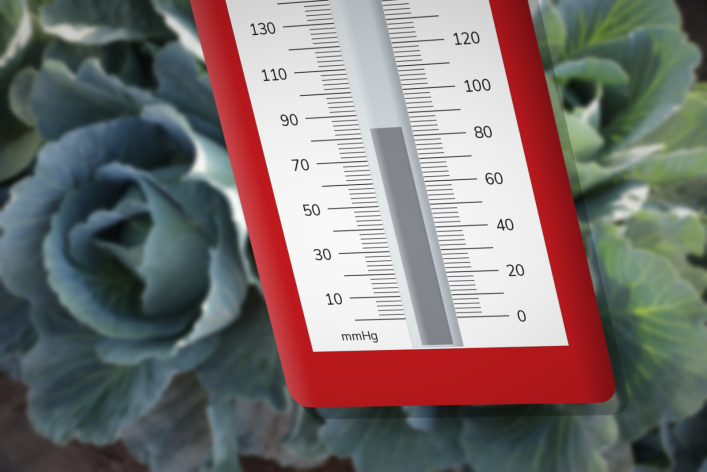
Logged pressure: 84 mmHg
